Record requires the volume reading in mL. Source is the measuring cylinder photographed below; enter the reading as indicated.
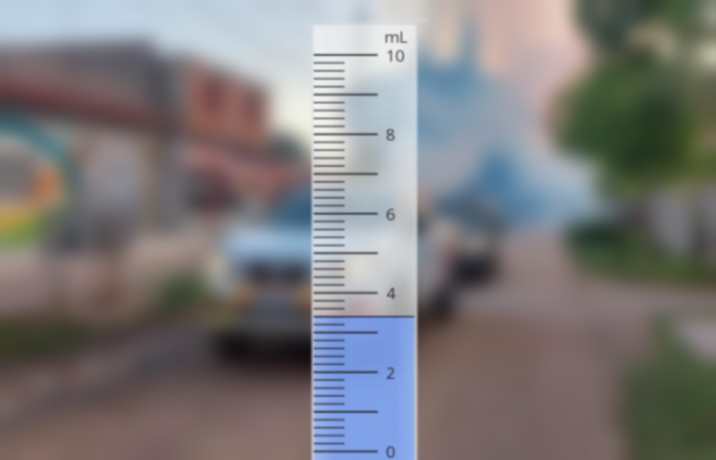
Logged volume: 3.4 mL
